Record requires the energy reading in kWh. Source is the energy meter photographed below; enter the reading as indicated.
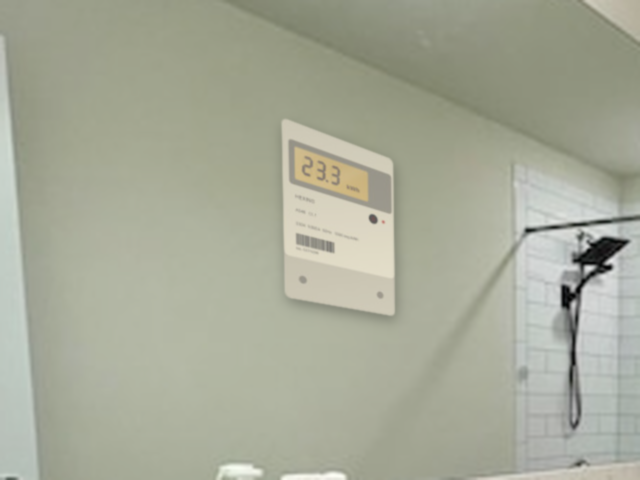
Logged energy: 23.3 kWh
